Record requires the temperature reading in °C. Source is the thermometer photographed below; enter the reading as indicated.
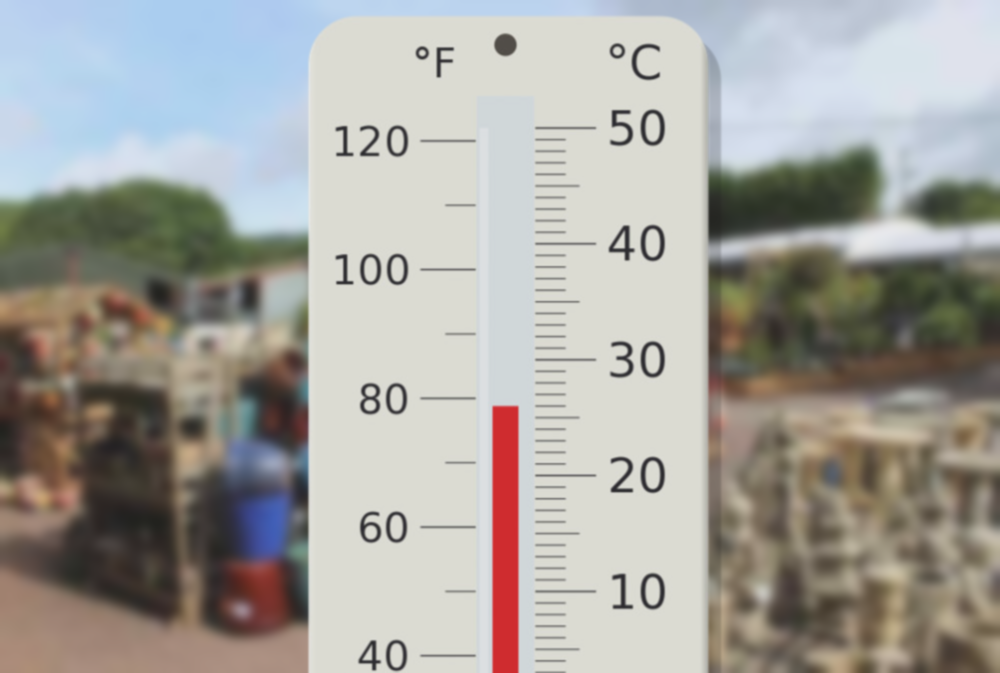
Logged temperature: 26 °C
